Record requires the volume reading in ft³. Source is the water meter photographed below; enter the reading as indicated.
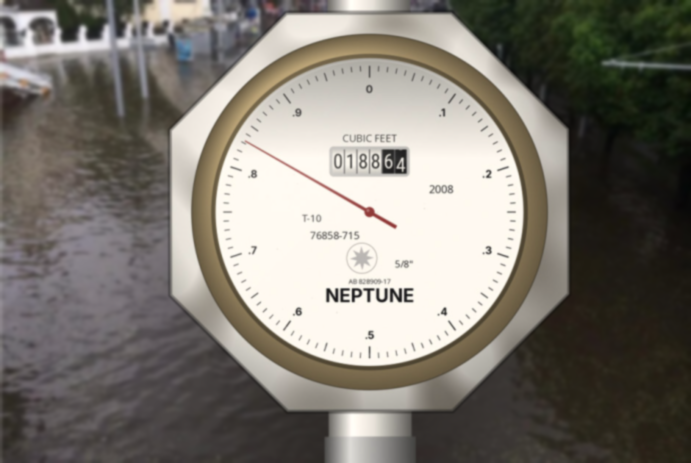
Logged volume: 18863.83 ft³
